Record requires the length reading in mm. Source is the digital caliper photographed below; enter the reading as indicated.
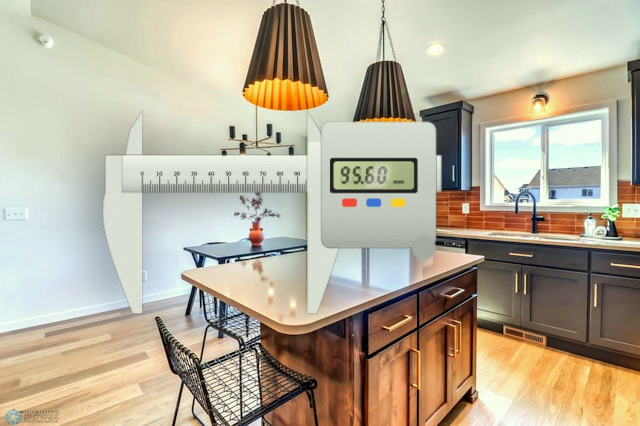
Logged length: 95.60 mm
